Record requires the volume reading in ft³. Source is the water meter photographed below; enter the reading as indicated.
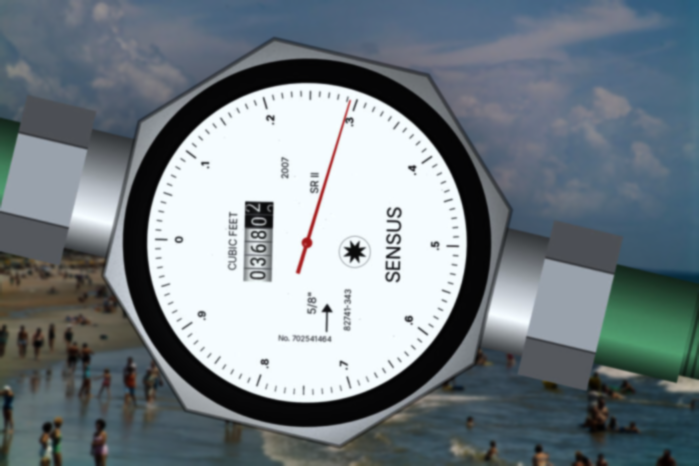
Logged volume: 36802.29 ft³
